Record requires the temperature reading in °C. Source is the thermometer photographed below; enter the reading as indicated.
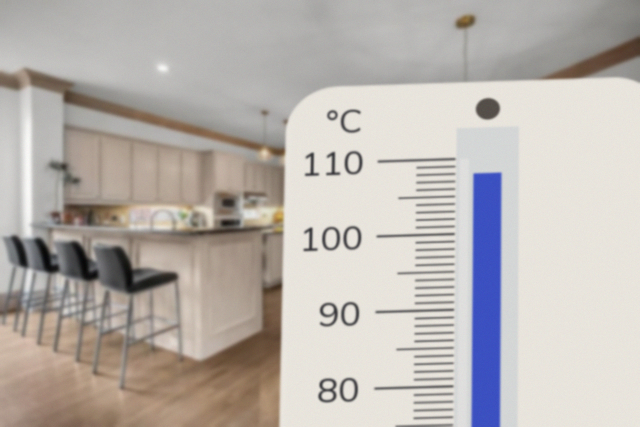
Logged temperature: 108 °C
